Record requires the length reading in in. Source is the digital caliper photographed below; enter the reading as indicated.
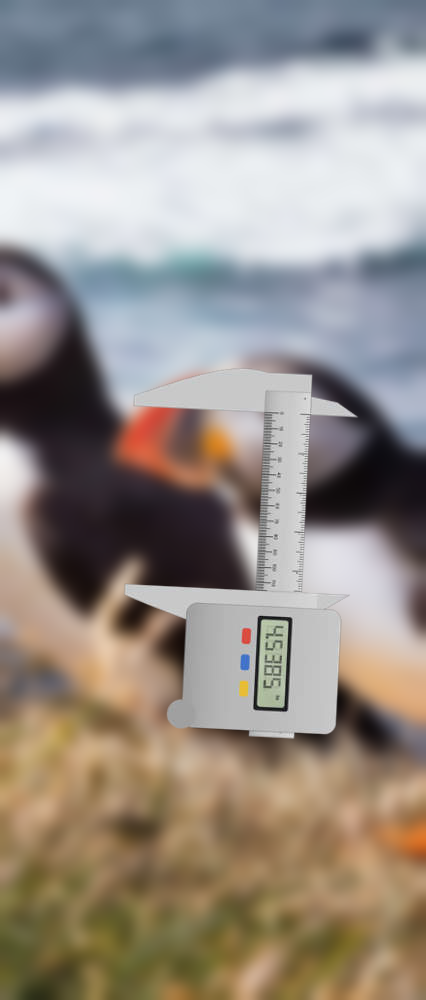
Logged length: 4.5385 in
